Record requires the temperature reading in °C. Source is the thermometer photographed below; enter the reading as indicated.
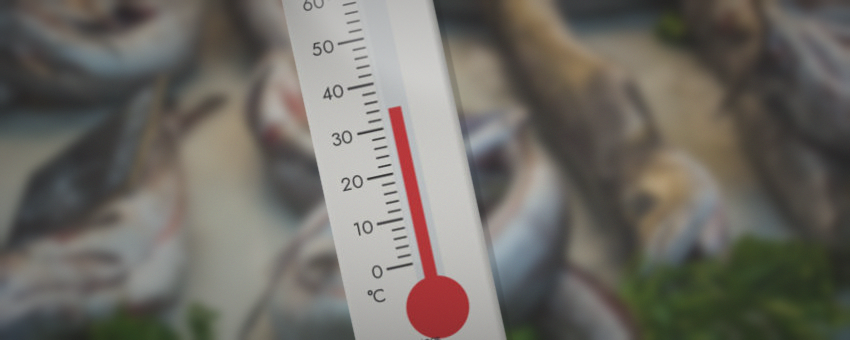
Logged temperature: 34 °C
